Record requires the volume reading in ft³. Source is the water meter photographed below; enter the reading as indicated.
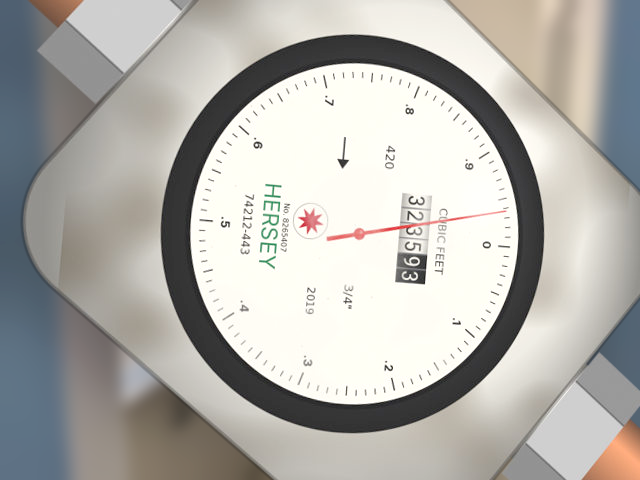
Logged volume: 323592.96 ft³
